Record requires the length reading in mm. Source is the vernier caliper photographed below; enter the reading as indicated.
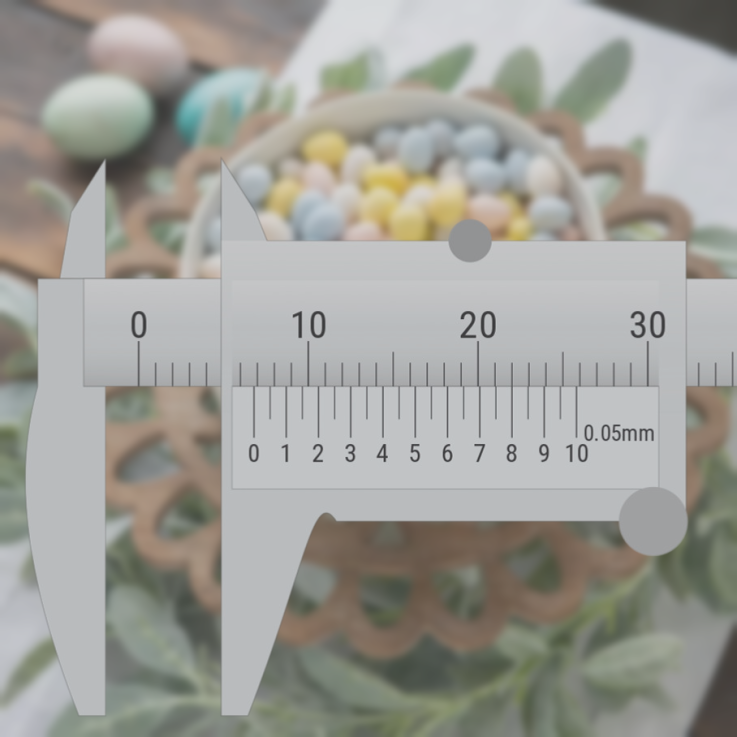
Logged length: 6.8 mm
